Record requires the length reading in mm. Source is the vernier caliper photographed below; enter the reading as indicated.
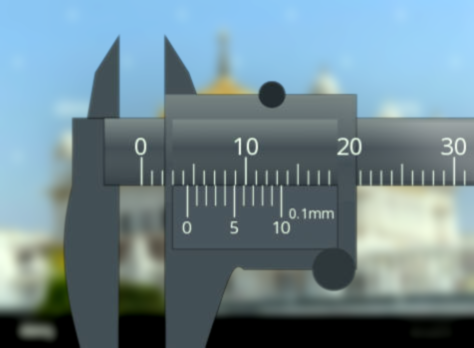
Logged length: 4.4 mm
